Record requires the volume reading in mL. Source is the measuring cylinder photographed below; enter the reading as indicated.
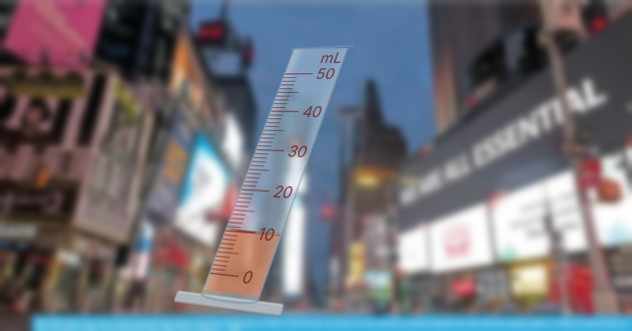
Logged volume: 10 mL
